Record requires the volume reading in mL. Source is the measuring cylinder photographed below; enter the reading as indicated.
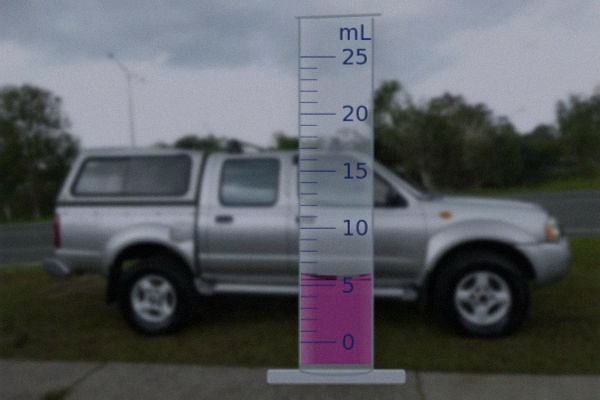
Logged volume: 5.5 mL
